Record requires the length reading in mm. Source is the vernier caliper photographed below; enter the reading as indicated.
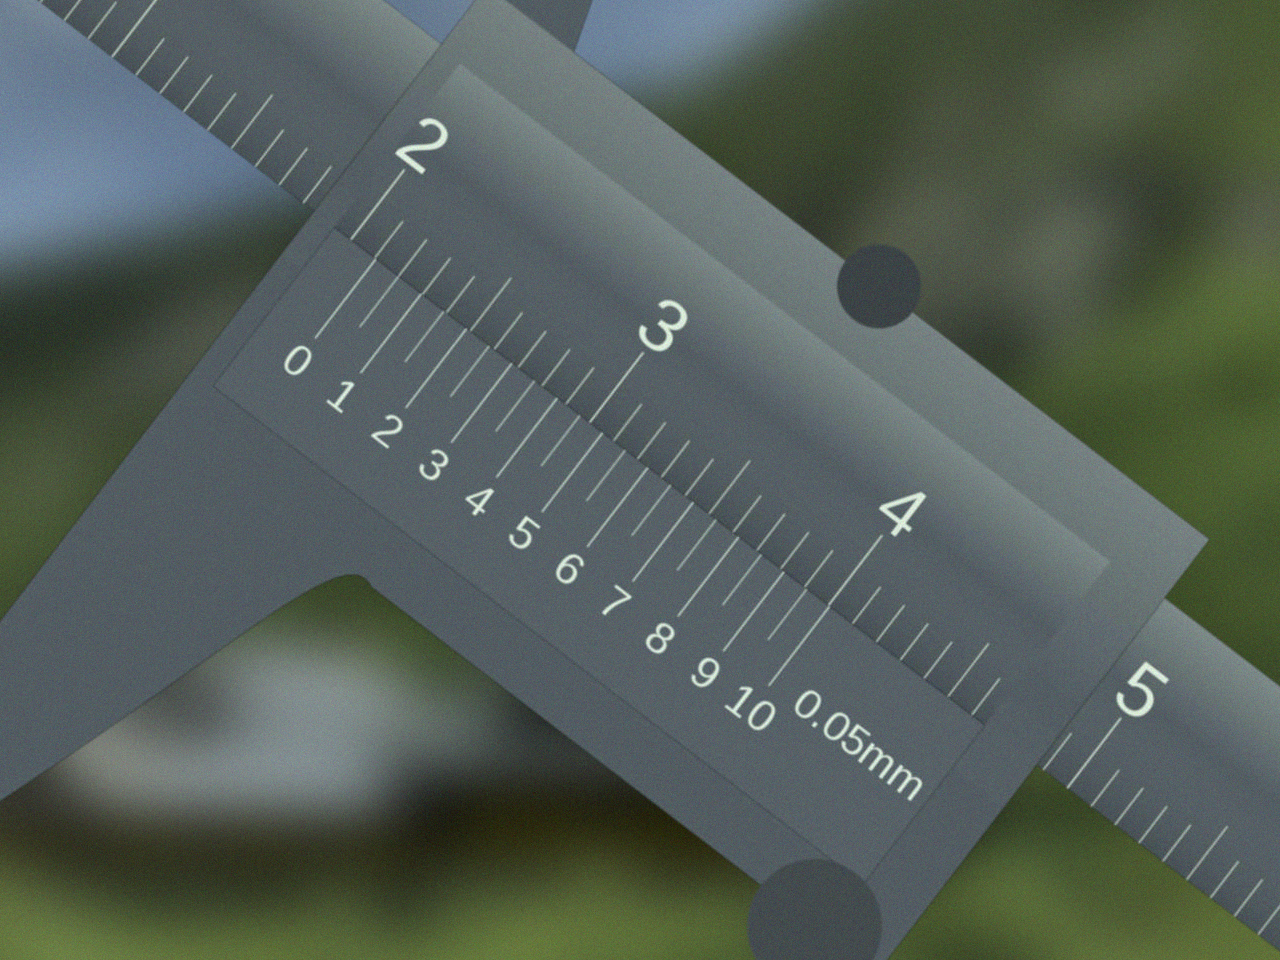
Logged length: 21.05 mm
